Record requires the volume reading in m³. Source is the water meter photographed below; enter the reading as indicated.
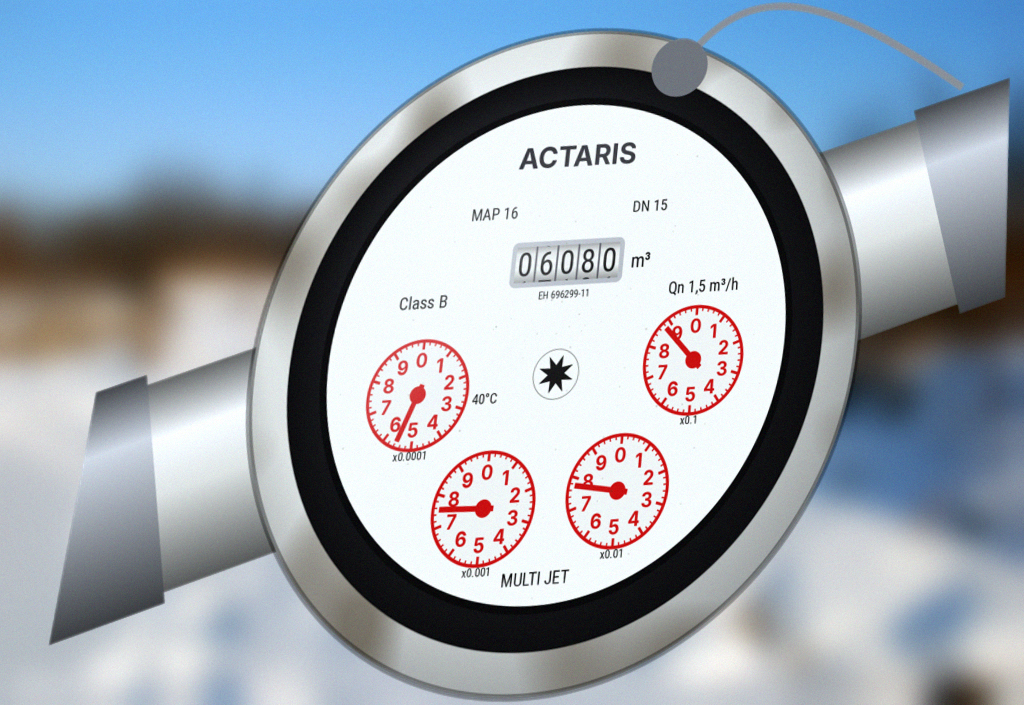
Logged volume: 6080.8775 m³
